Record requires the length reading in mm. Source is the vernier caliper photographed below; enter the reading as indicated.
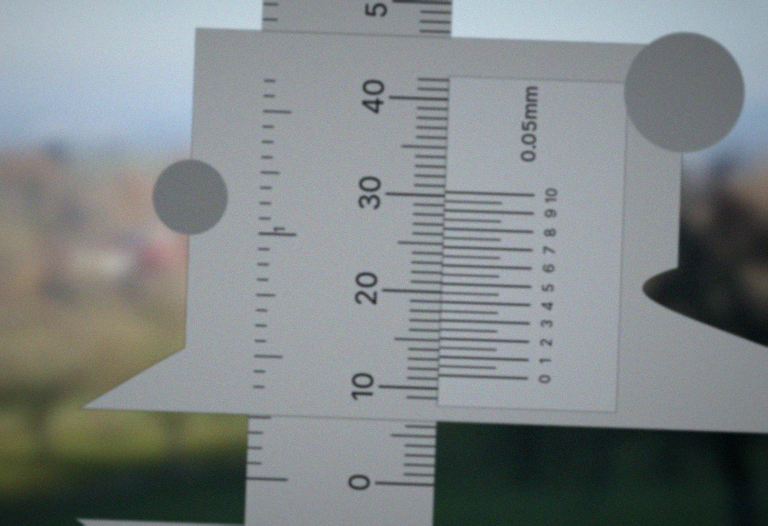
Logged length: 11.4 mm
